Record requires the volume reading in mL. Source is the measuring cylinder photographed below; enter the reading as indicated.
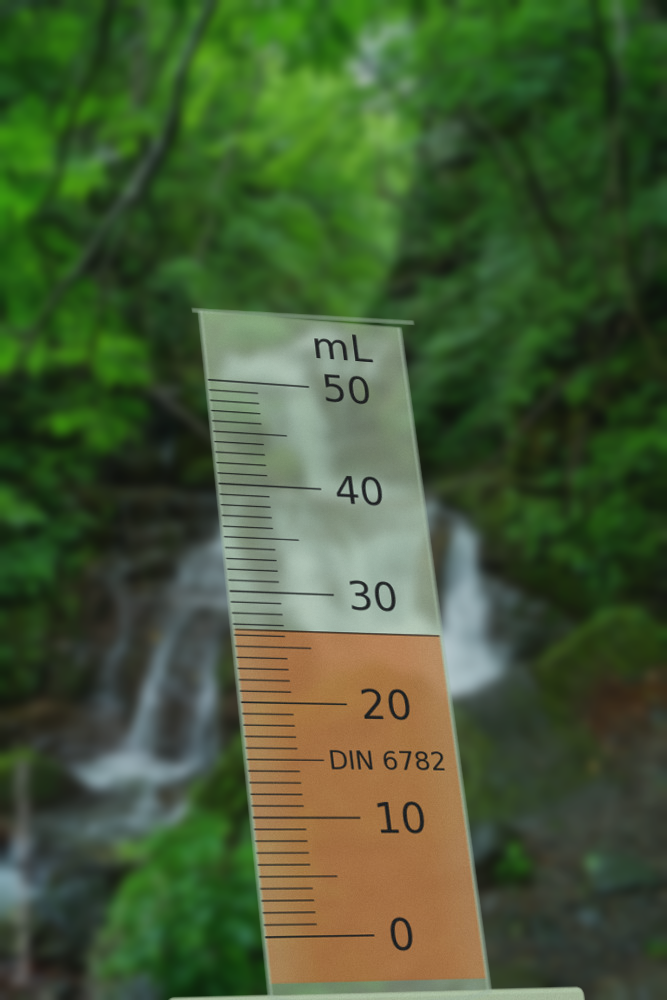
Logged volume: 26.5 mL
